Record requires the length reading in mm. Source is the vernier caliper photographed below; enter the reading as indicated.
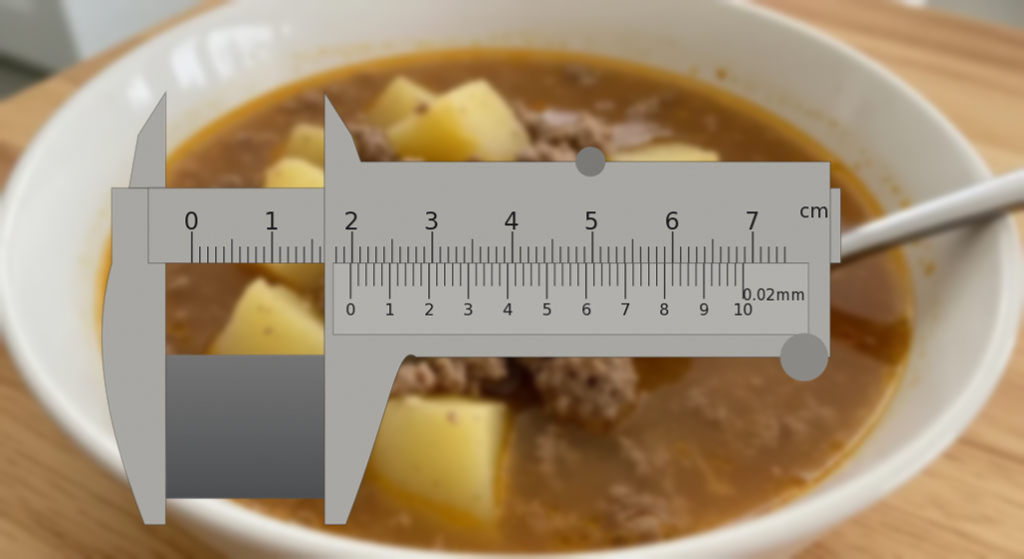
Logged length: 19.8 mm
